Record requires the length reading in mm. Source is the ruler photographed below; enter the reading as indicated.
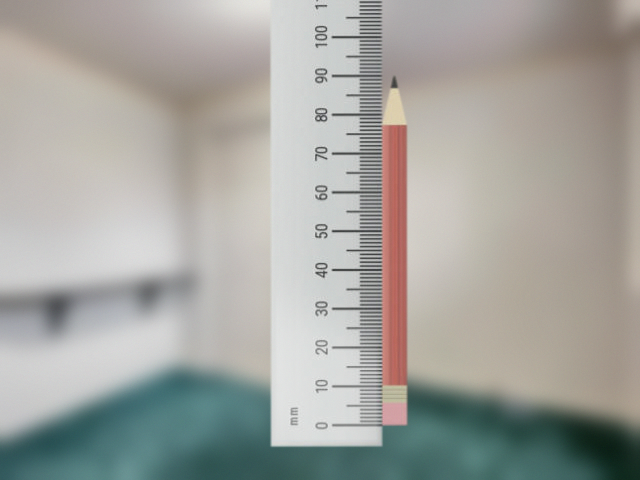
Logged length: 90 mm
